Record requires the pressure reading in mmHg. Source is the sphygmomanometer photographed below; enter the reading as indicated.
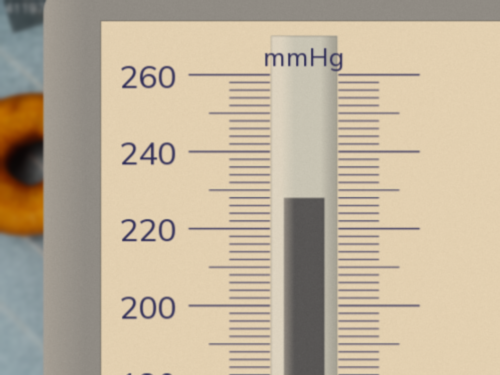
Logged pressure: 228 mmHg
